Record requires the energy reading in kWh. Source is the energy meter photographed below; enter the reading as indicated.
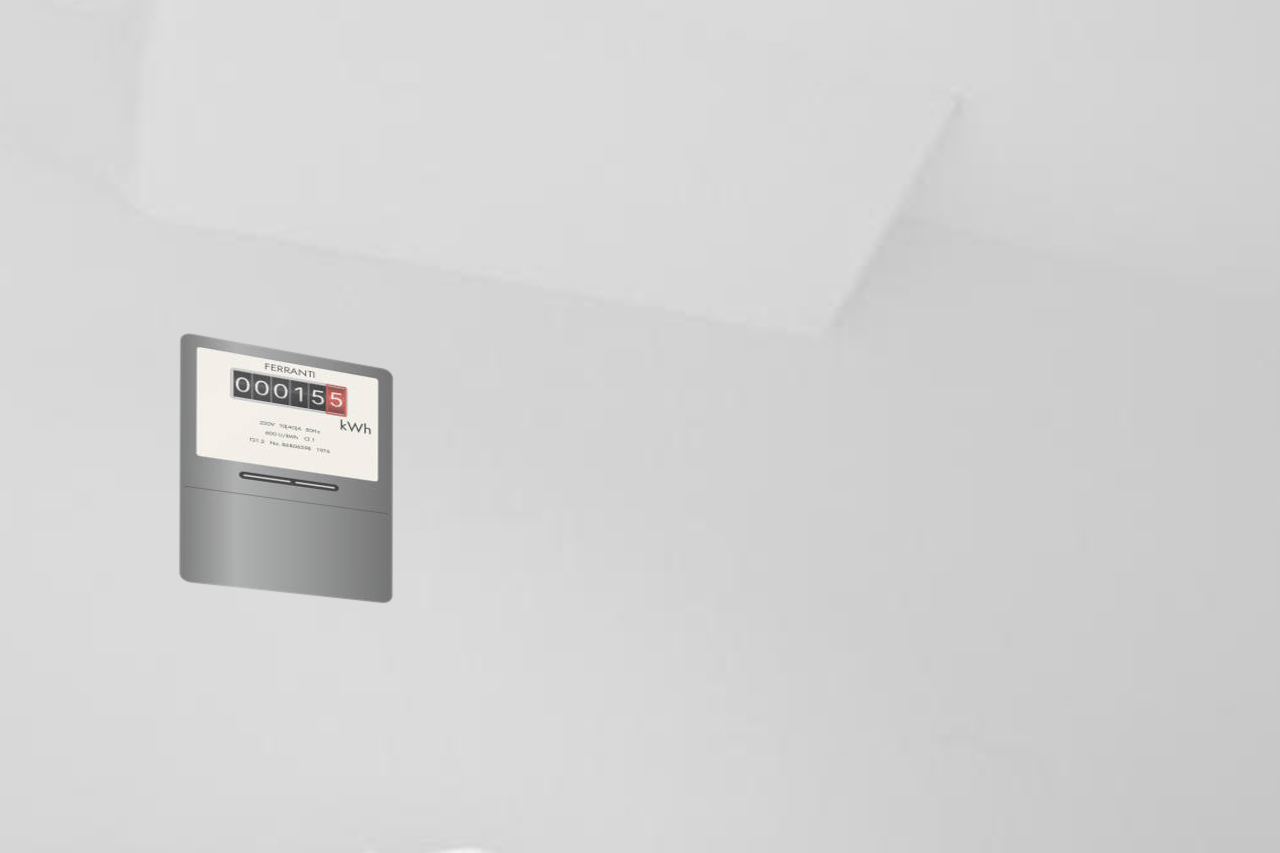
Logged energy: 15.5 kWh
